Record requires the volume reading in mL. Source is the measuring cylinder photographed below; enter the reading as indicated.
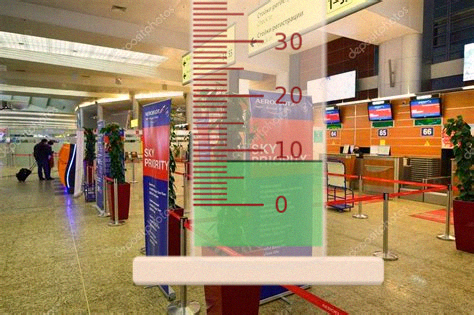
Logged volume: 8 mL
